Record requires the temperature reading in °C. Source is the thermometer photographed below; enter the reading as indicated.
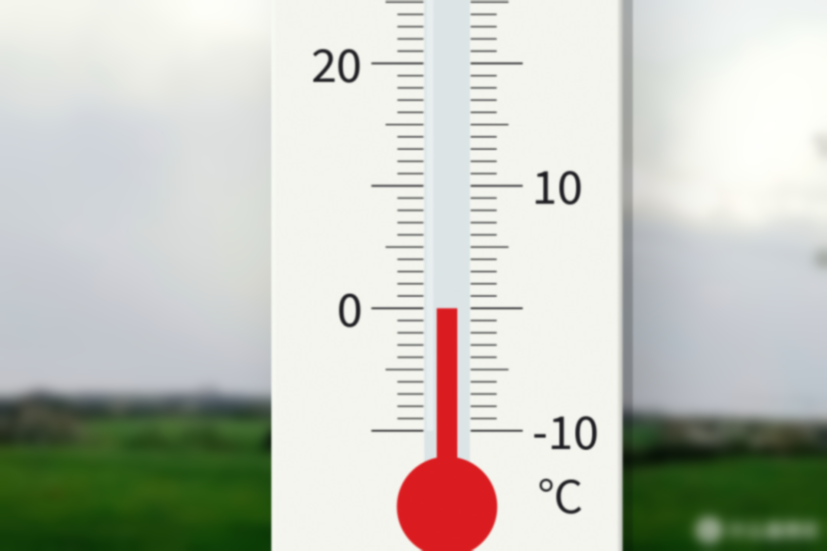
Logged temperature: 0 °C
